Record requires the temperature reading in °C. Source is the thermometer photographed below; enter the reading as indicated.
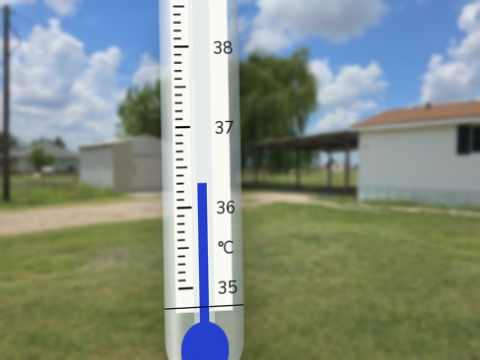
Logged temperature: 36.3 °C
